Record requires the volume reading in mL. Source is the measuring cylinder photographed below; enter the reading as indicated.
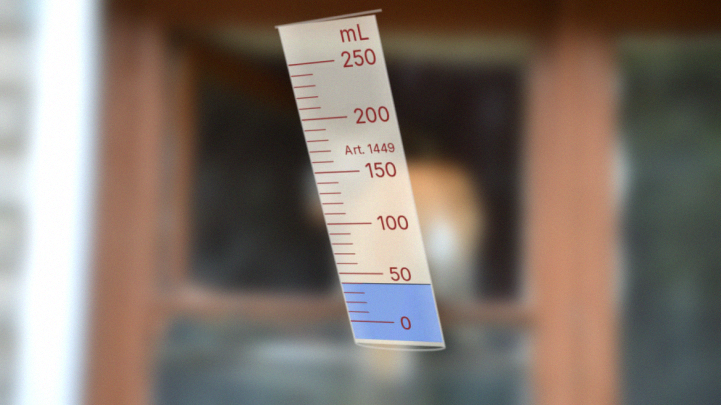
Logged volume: 40 mL
